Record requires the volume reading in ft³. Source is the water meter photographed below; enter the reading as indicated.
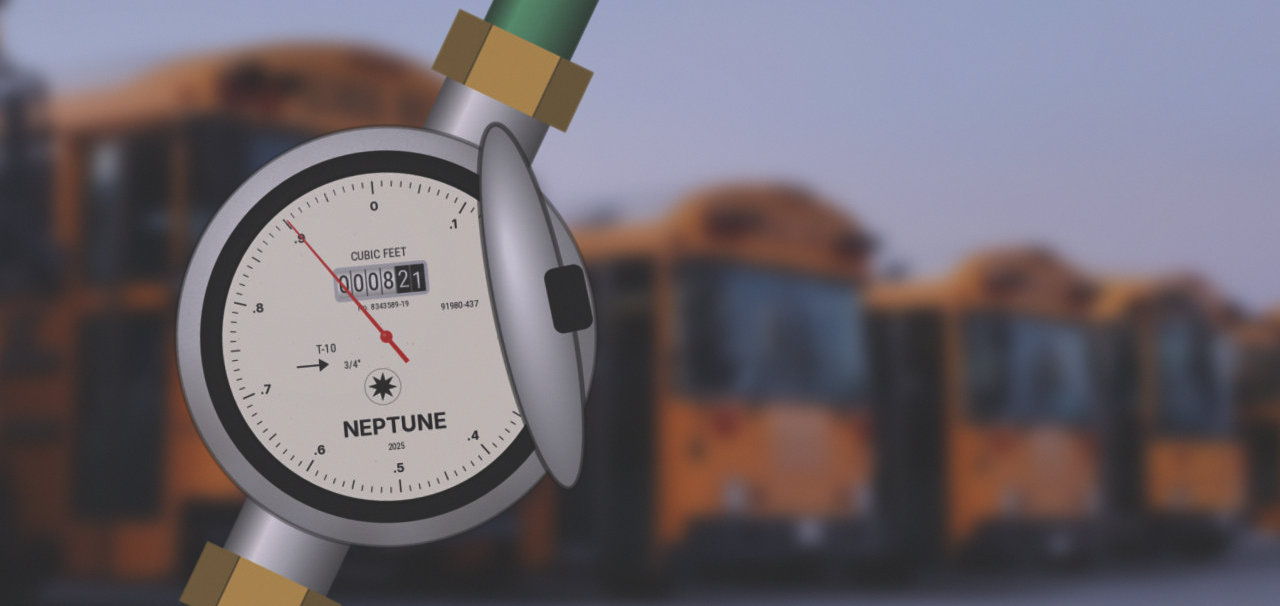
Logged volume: 820.90 ft³
